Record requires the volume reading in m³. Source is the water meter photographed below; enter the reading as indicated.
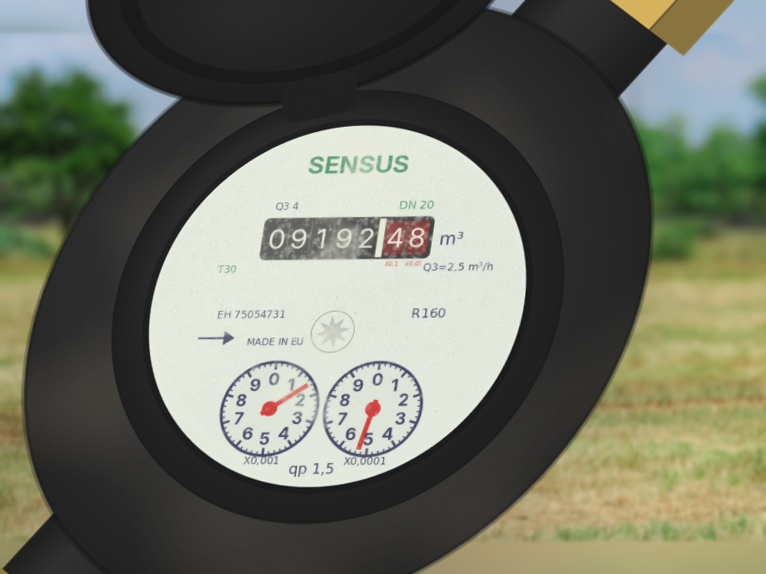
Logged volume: 9192.4815 m³
